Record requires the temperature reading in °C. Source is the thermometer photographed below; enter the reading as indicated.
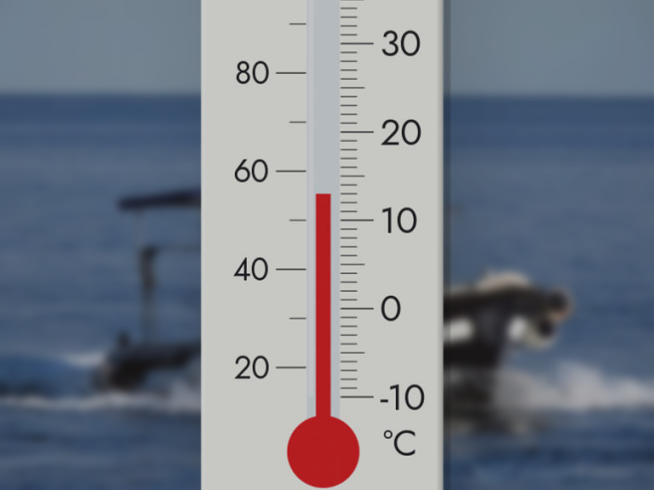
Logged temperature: 13 °C
